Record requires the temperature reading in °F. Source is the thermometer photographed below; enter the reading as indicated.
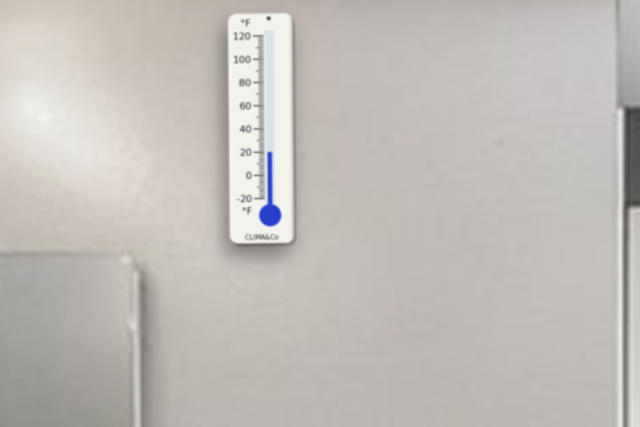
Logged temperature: 20 °F
